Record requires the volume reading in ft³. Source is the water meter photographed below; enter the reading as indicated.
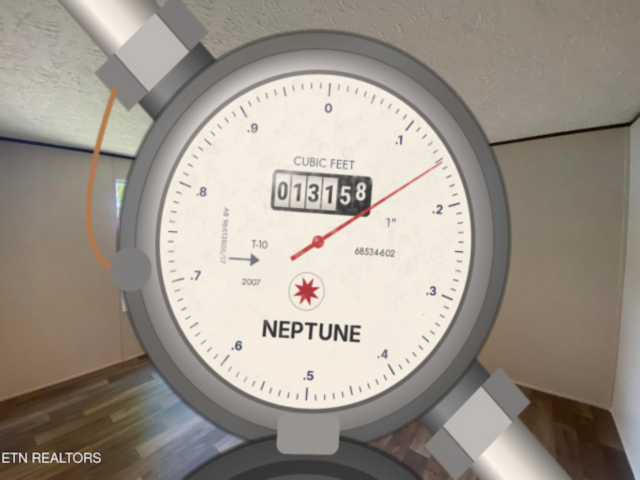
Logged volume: 13158.15 ft³
